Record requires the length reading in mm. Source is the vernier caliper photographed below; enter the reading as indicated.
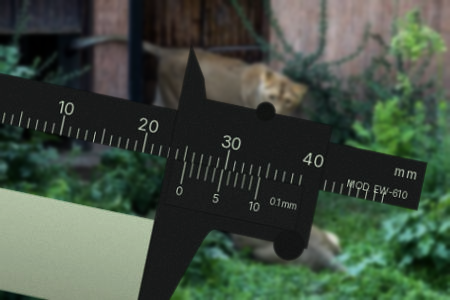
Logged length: 25.2 mm
